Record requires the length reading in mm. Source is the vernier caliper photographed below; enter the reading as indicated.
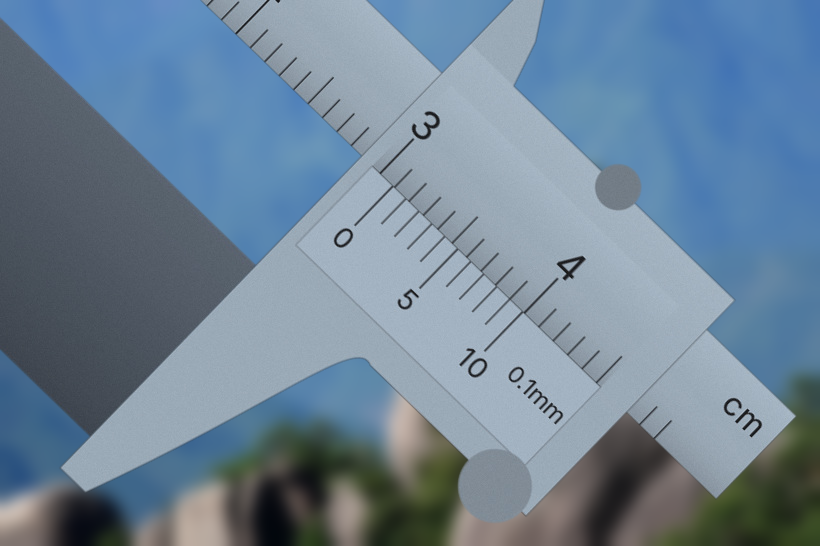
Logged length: 30.9 mm
